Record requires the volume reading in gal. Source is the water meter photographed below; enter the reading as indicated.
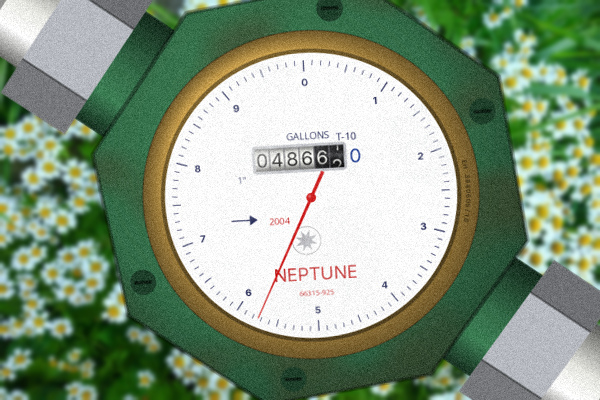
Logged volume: 486615.7 gal
